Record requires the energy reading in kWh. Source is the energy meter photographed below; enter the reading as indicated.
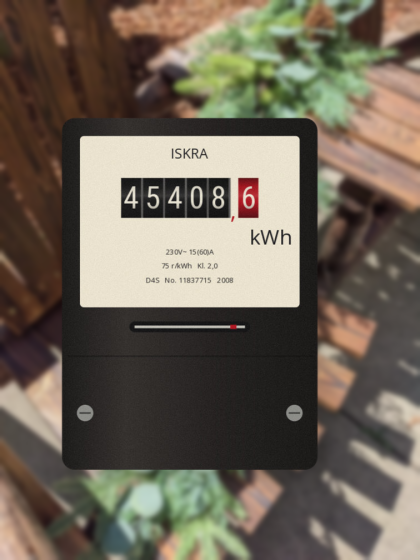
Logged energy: 45408.6 kWh
